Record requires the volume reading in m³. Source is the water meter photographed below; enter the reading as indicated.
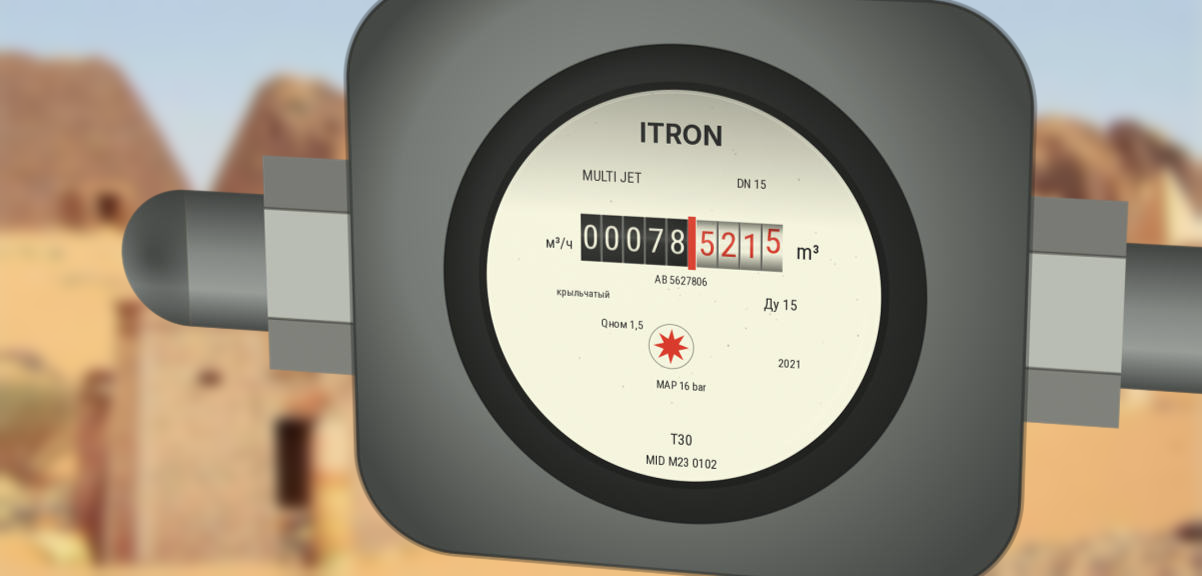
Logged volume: 78.5215 m³
